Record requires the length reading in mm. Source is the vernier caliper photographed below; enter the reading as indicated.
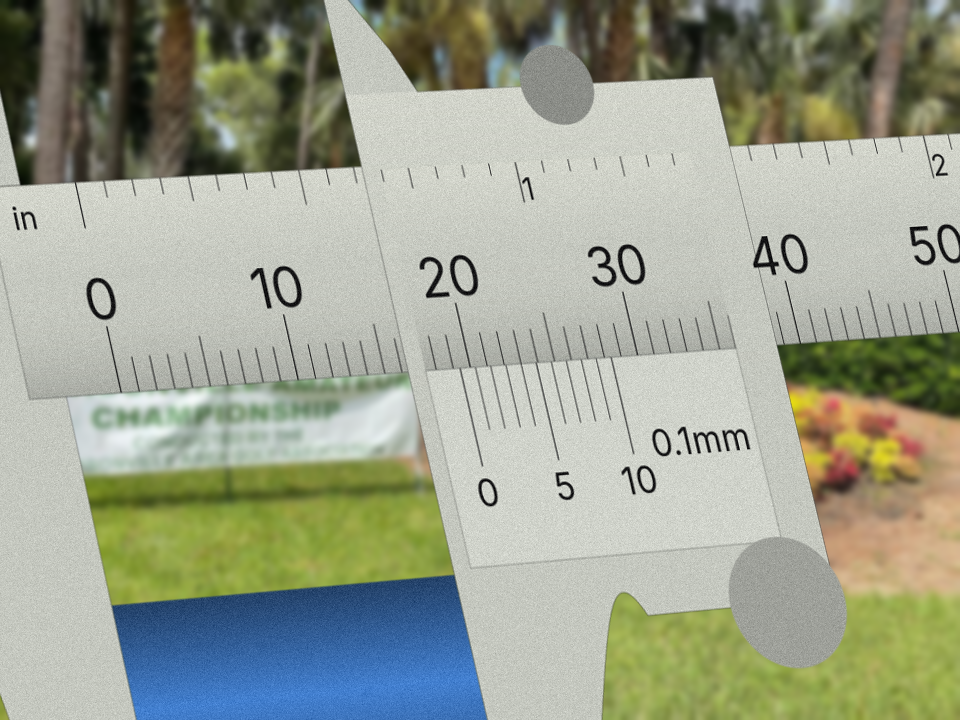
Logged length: 19.4 mm
